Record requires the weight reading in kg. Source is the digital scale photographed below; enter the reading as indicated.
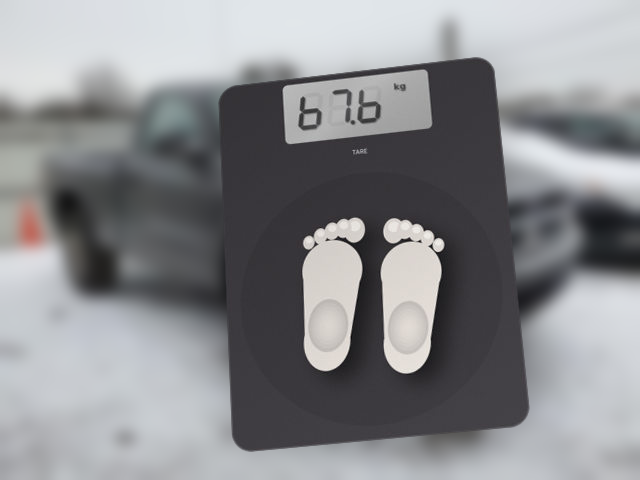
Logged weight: 67.6 kg
